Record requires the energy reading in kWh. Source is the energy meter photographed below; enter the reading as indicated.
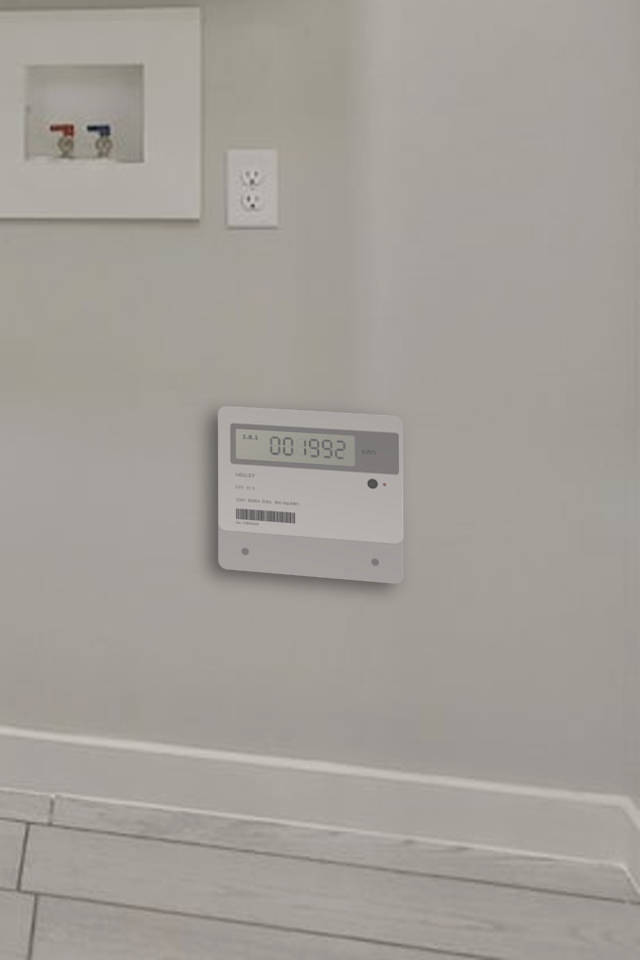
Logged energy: 1992 kWh
